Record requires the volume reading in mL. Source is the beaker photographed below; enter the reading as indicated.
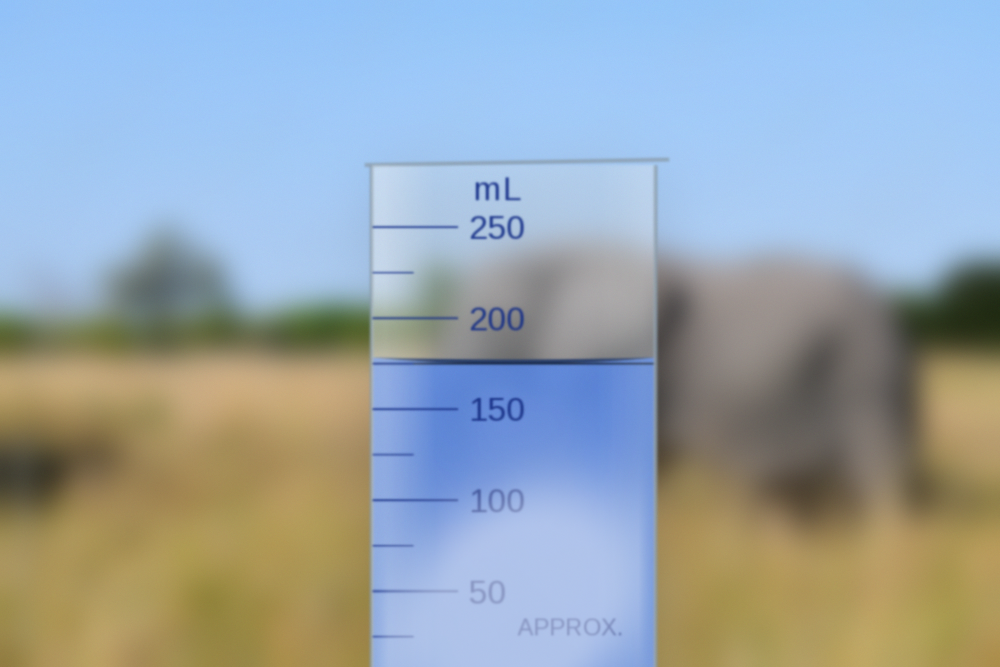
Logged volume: 175 mL
